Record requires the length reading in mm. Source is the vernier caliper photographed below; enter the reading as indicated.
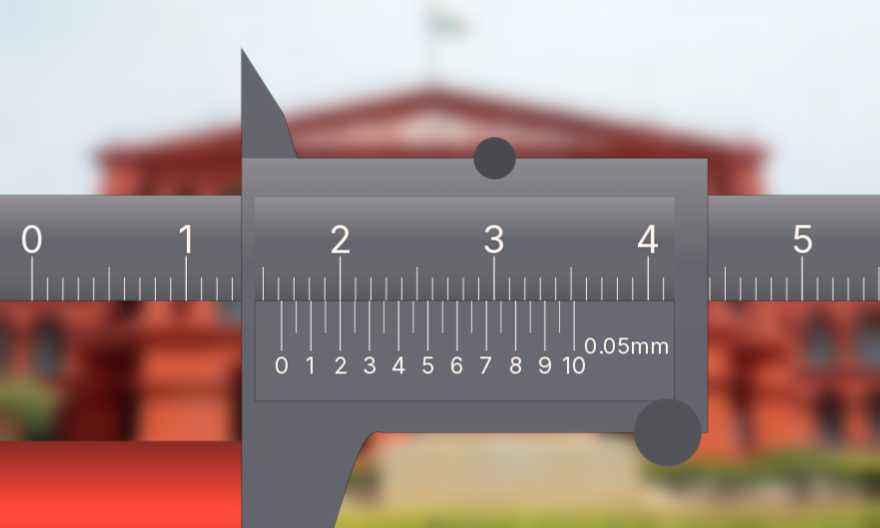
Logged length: 16.2 mm
